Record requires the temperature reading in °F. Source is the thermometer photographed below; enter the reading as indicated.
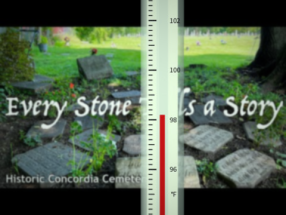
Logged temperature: 98.2 °F
